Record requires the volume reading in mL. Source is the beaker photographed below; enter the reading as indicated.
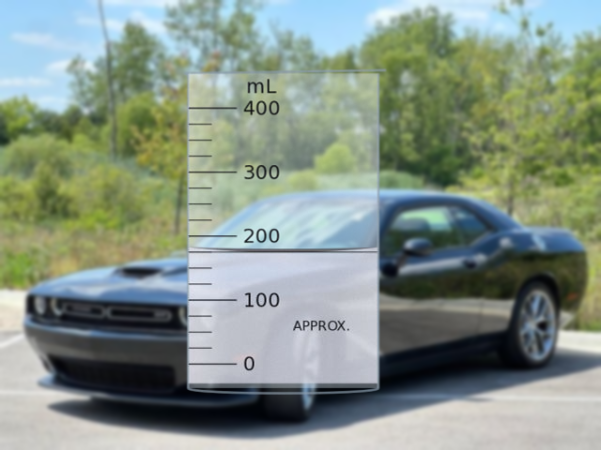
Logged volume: 175 mL
